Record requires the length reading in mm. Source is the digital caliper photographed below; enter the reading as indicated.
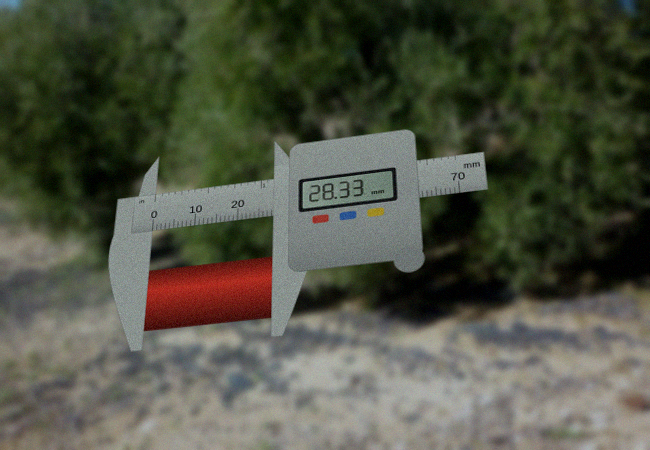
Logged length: 28.33 mm
